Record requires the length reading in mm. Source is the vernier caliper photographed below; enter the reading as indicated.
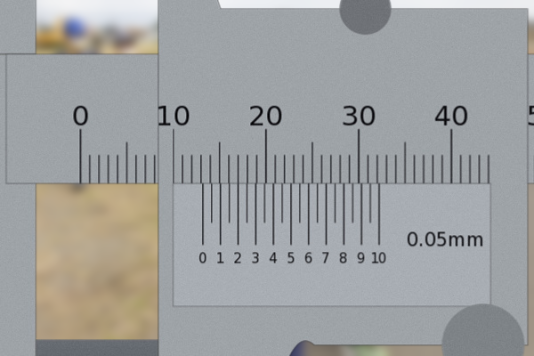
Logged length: 13.2 mm
